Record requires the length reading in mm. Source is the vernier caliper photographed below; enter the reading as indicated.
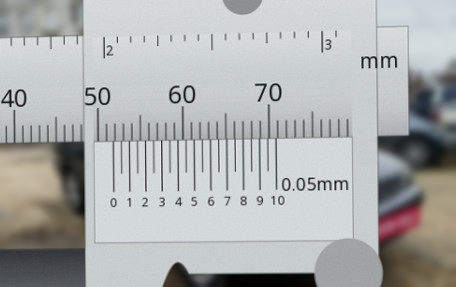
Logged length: 51.8 mm
